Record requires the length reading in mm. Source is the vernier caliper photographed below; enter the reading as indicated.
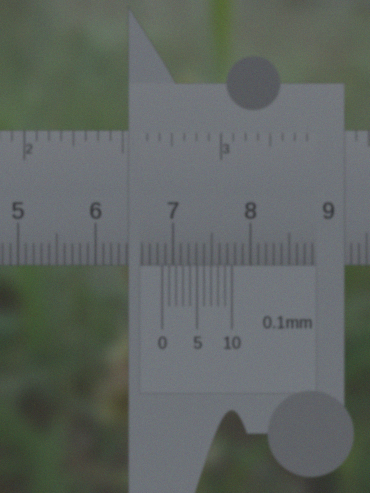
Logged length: 68.6 mm
